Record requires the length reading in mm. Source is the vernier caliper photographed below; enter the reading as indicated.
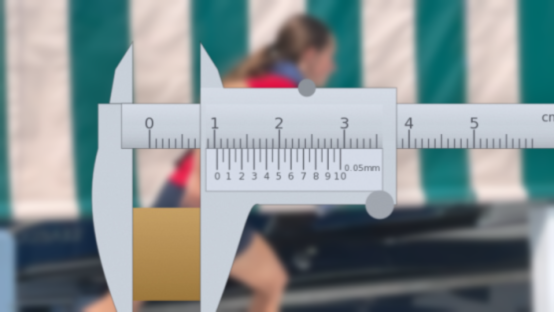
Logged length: 10.4 mm
